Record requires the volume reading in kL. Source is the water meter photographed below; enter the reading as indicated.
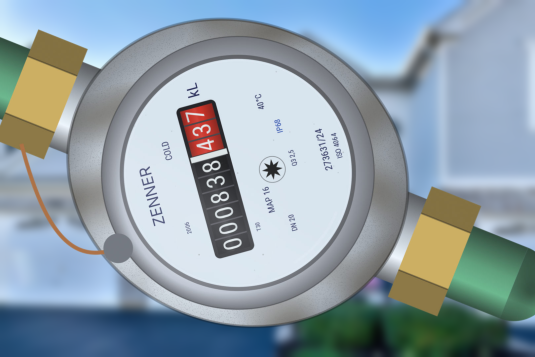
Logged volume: 838.437 kL
